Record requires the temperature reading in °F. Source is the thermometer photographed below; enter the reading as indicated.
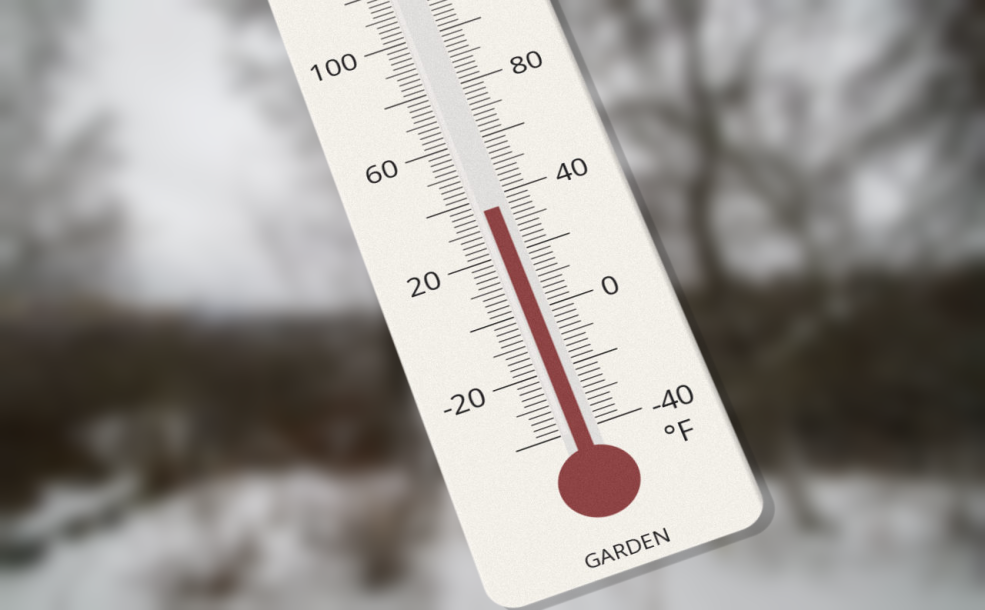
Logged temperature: 36 °F
